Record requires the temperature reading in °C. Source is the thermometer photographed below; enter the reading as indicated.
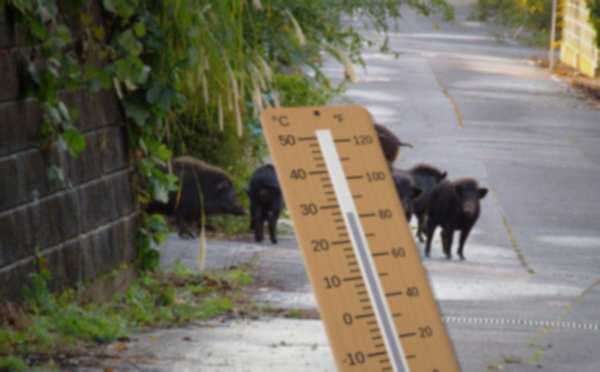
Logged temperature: 28 °C
